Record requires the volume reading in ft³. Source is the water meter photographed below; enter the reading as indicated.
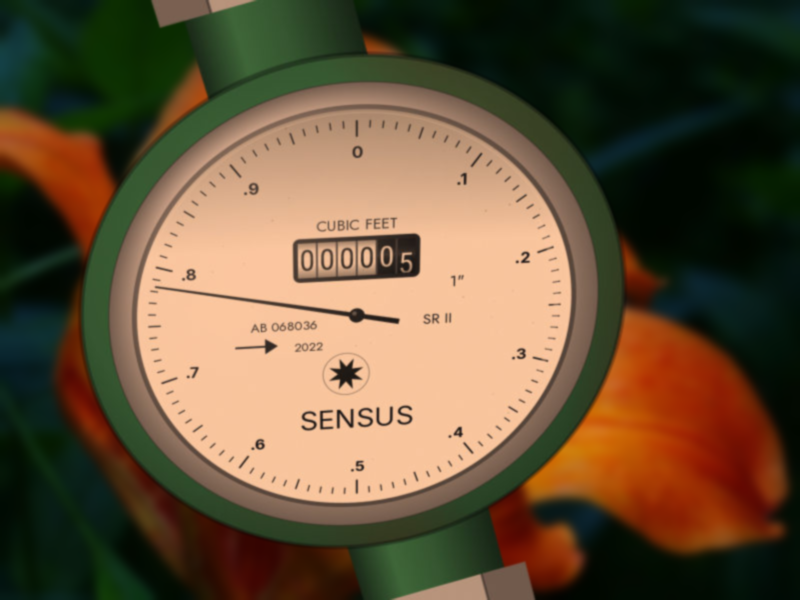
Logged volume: 4.78 ft³
